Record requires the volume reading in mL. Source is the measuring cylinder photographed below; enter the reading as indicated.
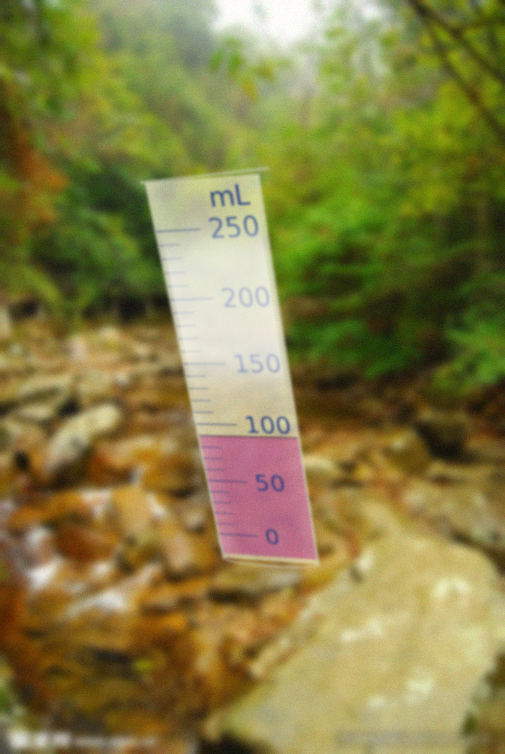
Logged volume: 90 mL
